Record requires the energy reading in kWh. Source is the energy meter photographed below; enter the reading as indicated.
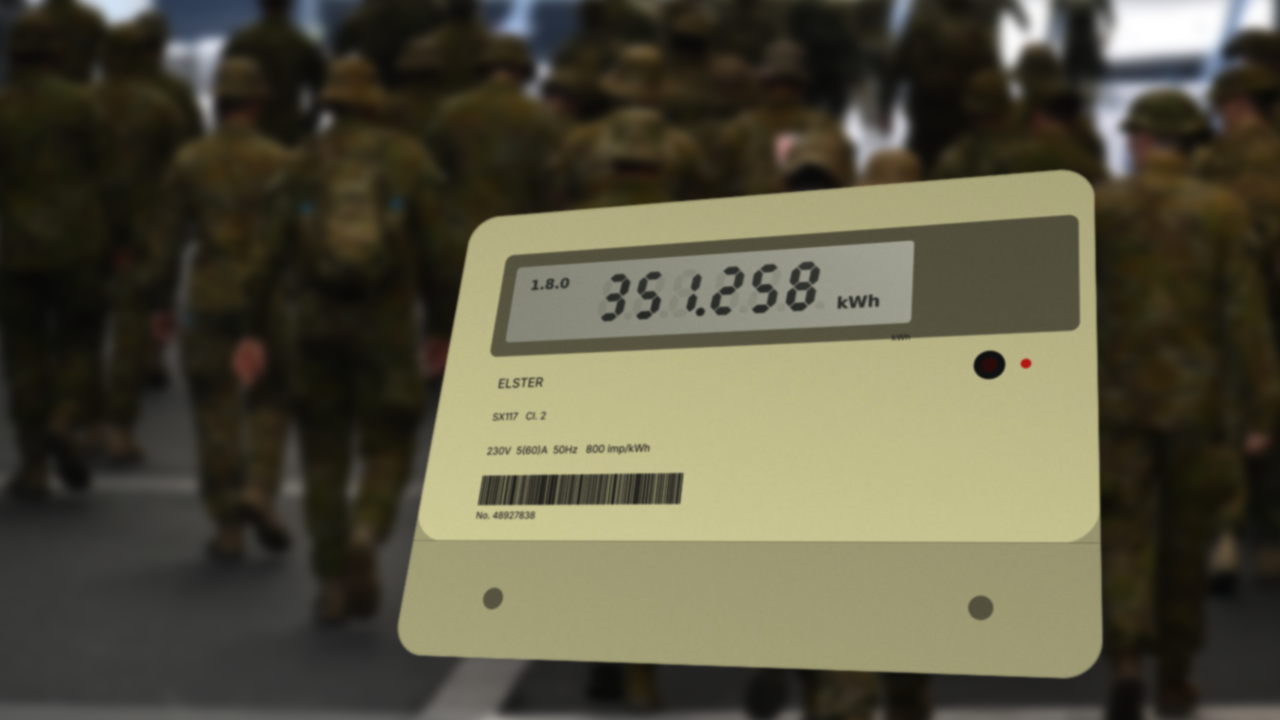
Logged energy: 351.258 kWh
